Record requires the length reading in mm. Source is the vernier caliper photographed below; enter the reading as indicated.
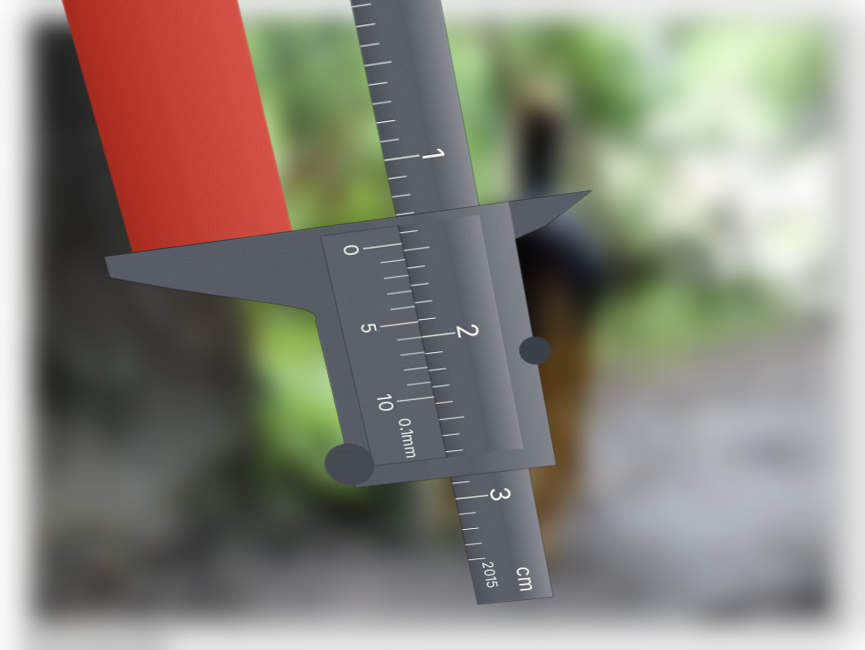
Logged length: 14.6 mm
